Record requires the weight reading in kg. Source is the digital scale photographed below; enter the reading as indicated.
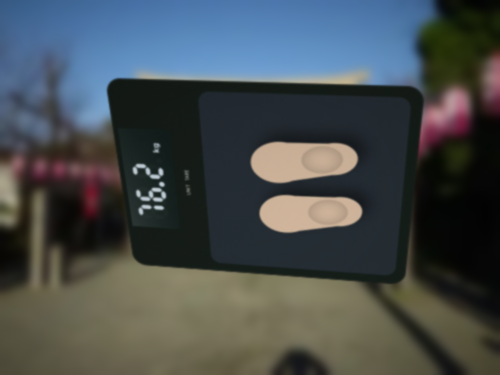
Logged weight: 76.2 kg
